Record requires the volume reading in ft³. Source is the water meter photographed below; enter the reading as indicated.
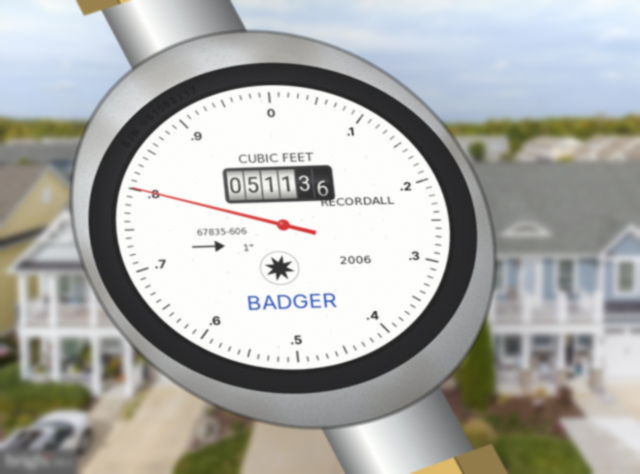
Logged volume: 51135.80 ft³
